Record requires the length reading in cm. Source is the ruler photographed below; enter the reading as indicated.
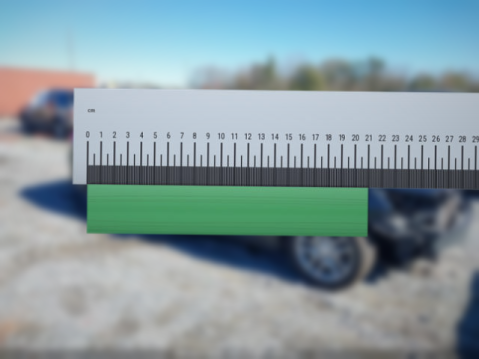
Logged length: 21 cm
